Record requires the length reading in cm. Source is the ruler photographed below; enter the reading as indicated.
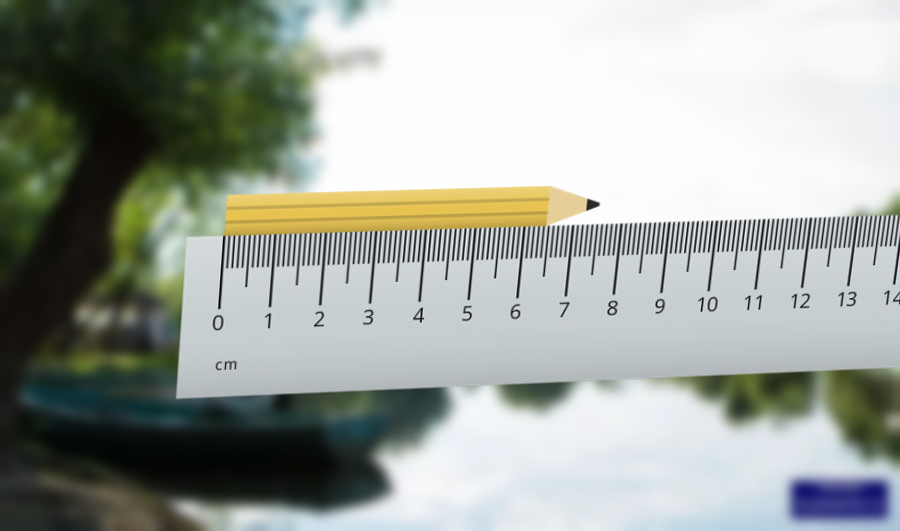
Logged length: 7.5 cm
